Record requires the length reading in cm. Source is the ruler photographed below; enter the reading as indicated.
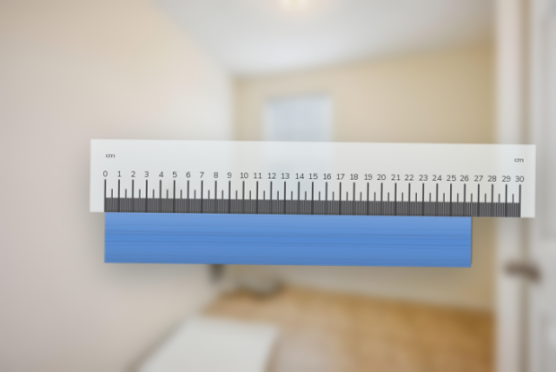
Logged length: 26.5 cm
